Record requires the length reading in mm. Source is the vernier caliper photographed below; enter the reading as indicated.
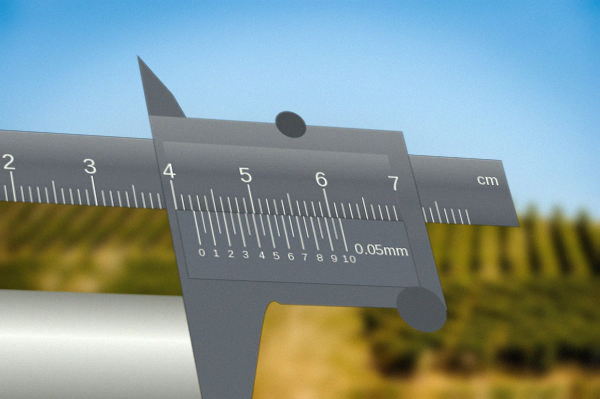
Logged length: 42.2 mm
